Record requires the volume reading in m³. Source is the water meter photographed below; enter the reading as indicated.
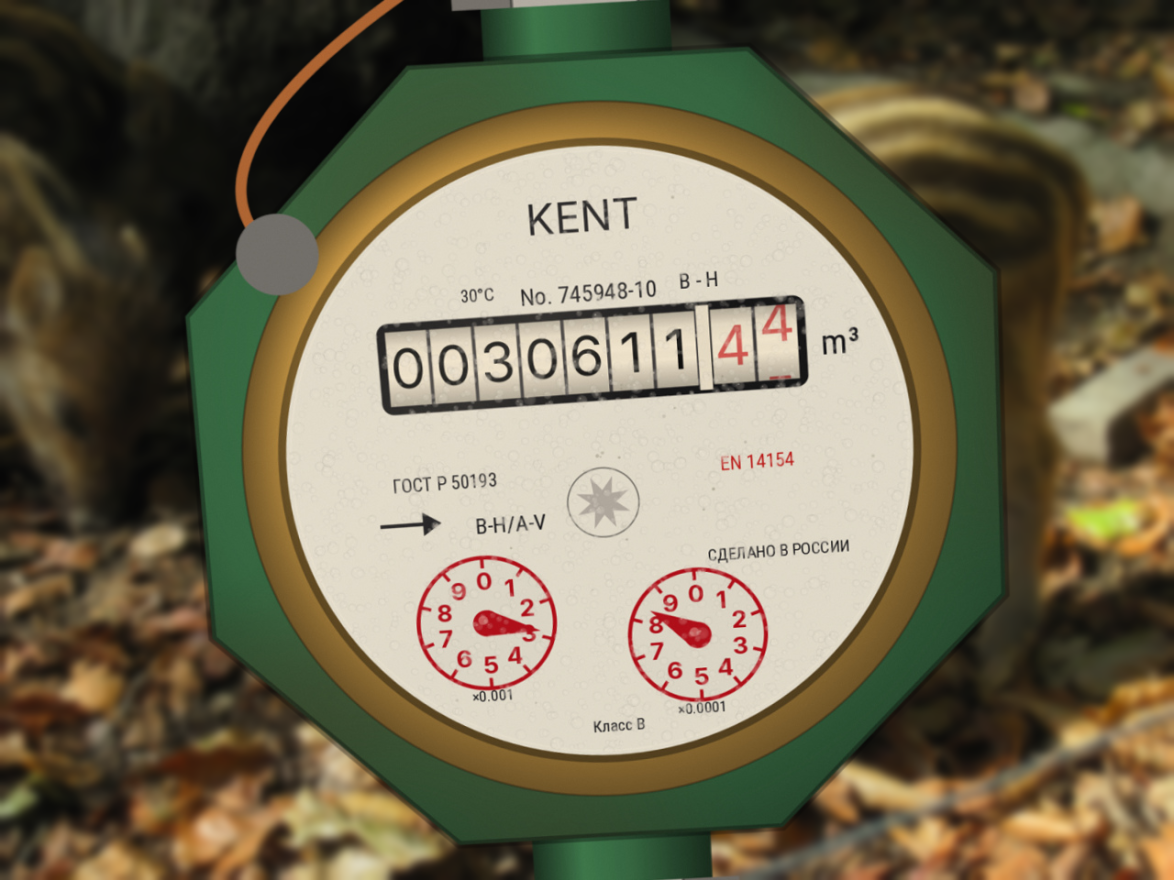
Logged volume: 30611.4428 m³
